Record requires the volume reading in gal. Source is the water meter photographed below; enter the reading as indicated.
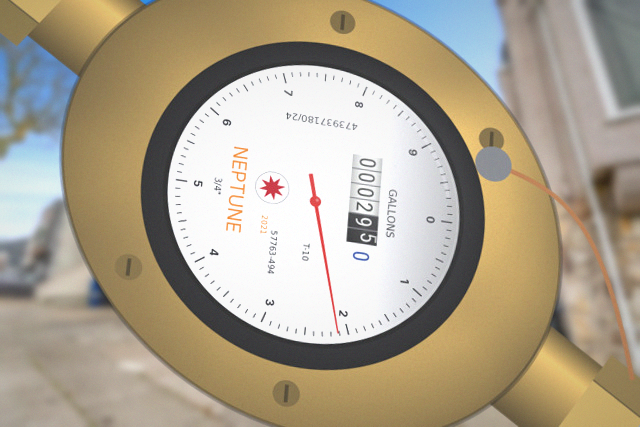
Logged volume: 2952.1 gal
